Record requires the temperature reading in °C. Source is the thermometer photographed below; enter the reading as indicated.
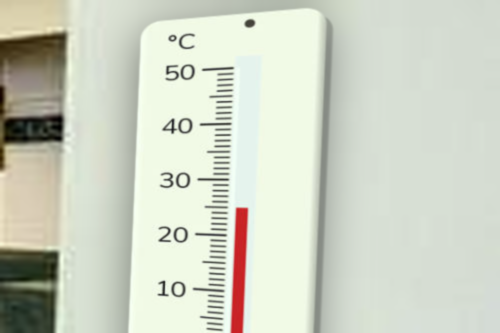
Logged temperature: 25 °C
